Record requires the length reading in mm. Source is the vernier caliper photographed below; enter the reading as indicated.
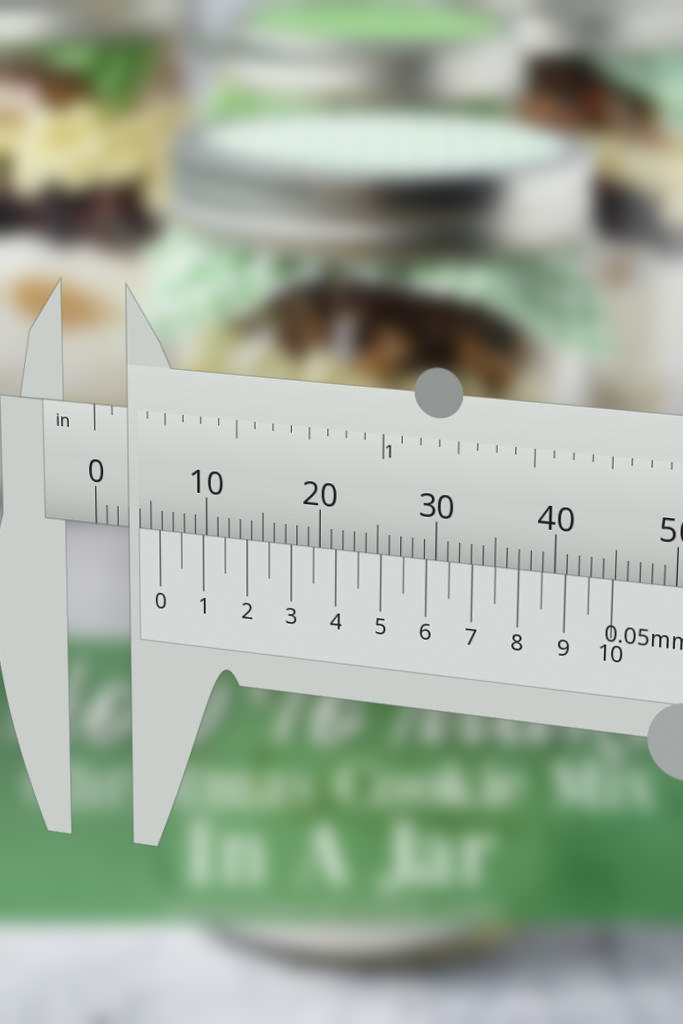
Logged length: 5.8 mm
